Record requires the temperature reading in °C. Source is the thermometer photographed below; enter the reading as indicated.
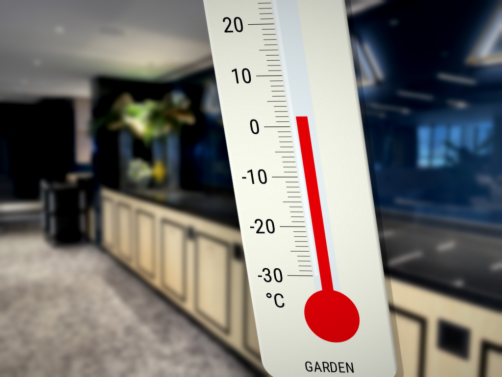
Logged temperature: 2 °C
